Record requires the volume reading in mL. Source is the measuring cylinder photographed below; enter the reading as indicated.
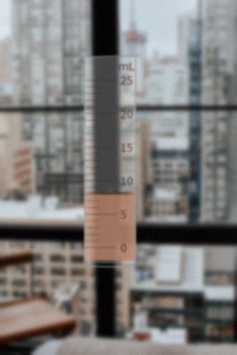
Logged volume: 8 mL
